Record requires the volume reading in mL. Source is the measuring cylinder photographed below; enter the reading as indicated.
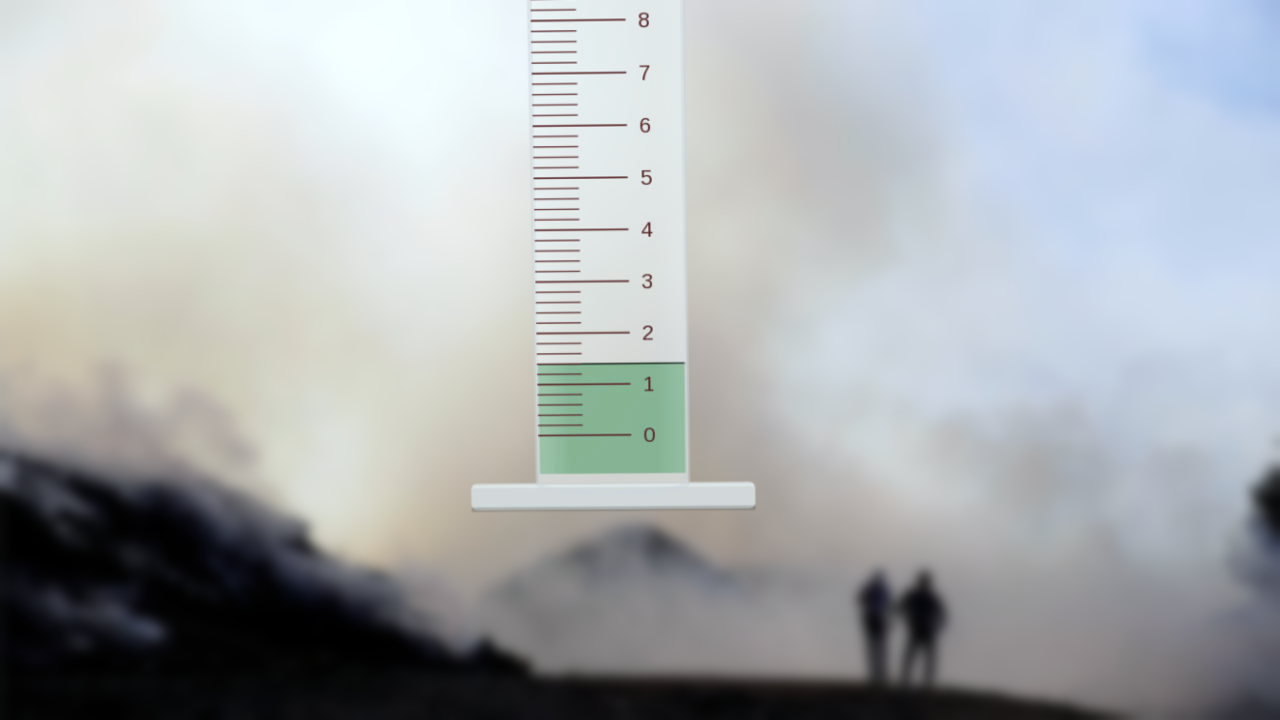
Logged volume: 1.4 mL
